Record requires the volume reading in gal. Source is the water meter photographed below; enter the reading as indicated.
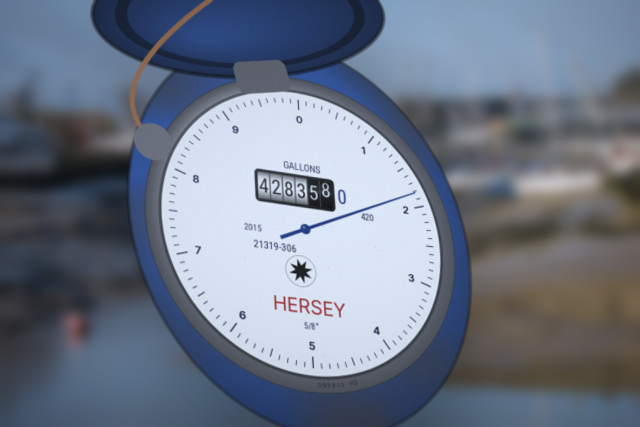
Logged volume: 4283581.8 gal
